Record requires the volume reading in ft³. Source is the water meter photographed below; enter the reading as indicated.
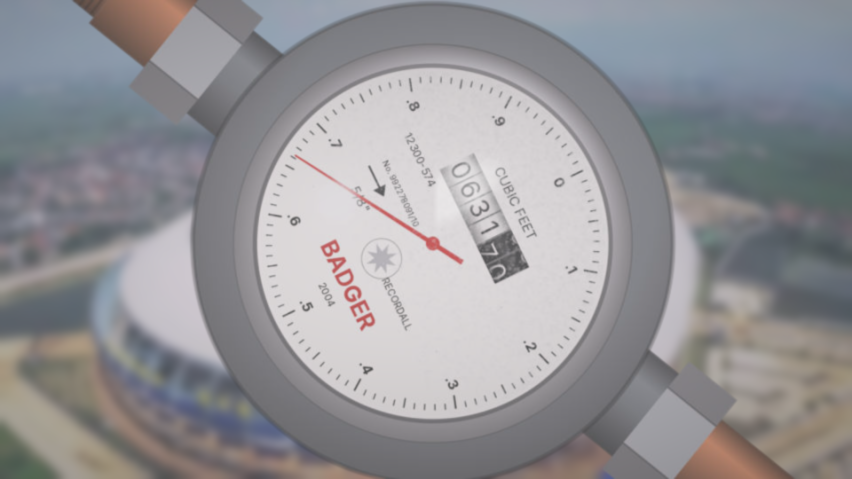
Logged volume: 63169.66 ft³
